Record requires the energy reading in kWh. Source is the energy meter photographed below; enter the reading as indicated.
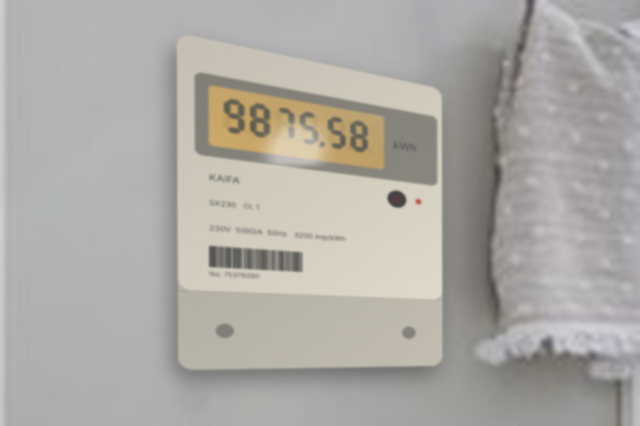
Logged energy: 9875.58 kWh
